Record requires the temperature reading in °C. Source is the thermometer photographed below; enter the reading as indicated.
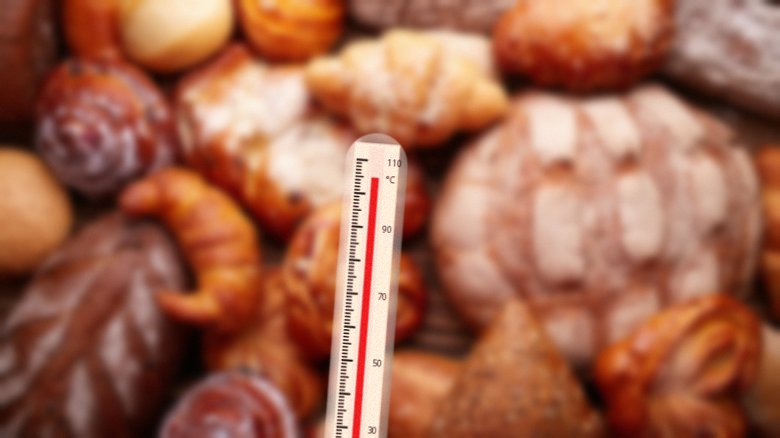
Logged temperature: 105 °C
